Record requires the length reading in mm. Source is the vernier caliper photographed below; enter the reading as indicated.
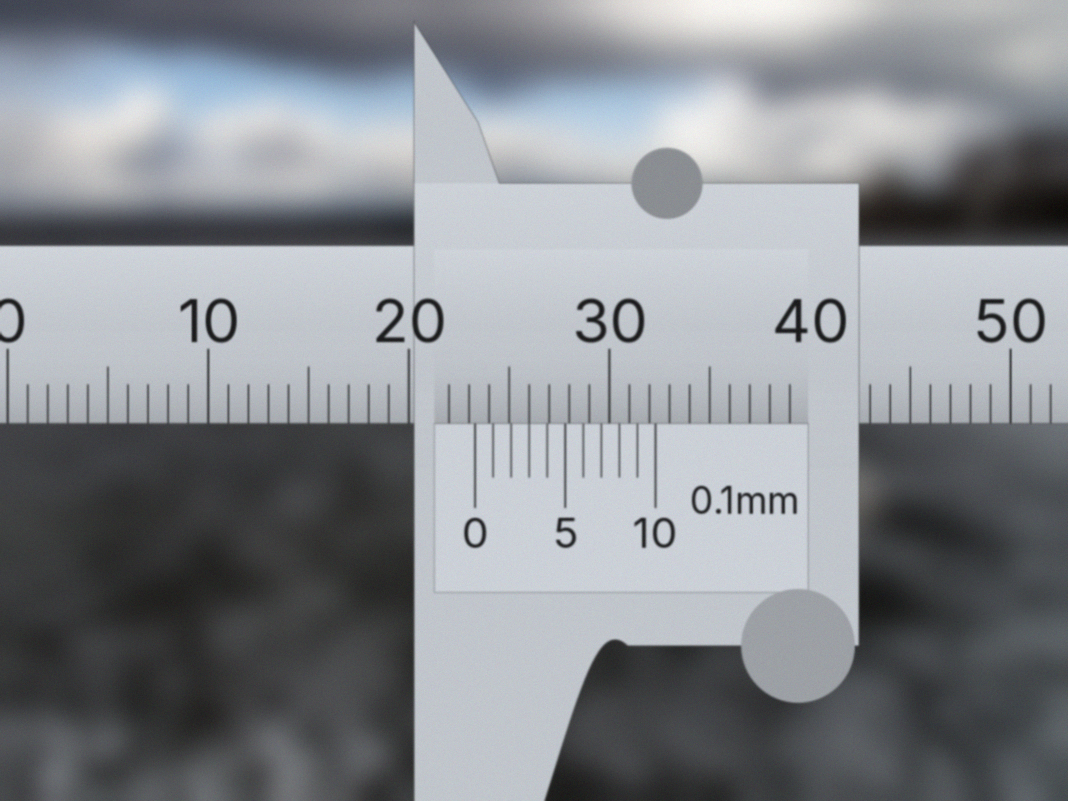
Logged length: 23.3 mm
